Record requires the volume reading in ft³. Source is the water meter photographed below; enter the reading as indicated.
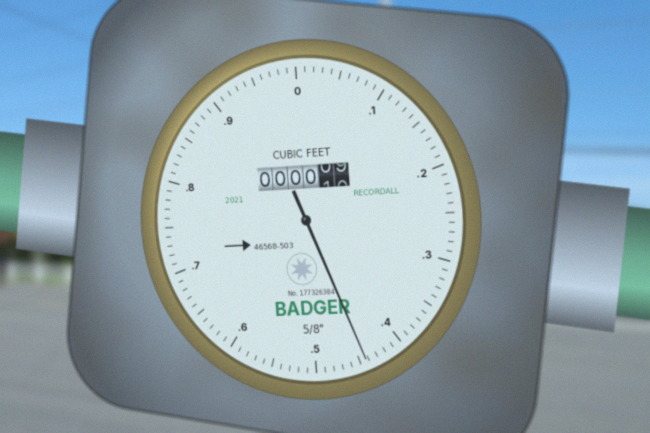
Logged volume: 9.44 ft³
